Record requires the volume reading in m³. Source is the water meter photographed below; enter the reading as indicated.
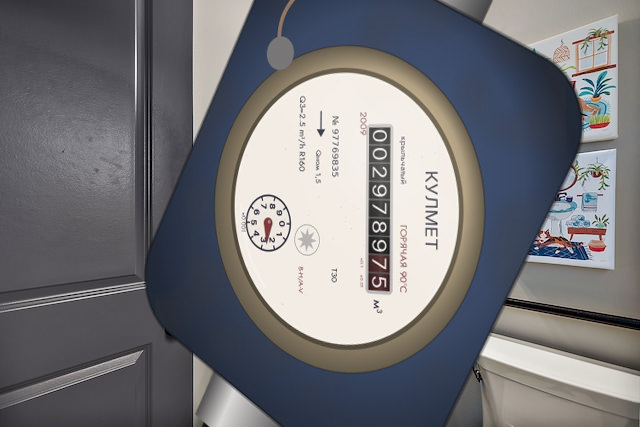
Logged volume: 29789.752 m³
